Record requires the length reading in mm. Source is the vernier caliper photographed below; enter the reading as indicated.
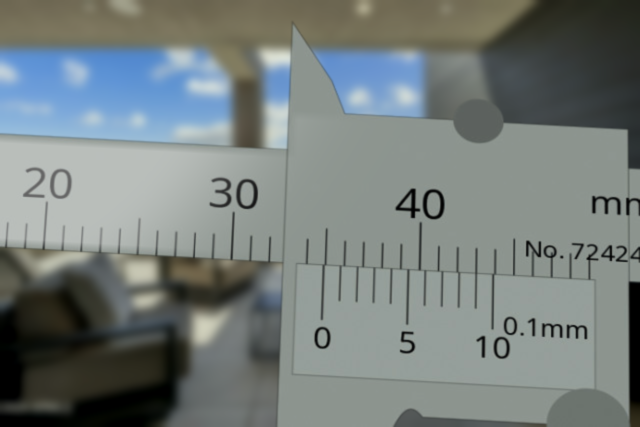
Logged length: 34.9 mm
